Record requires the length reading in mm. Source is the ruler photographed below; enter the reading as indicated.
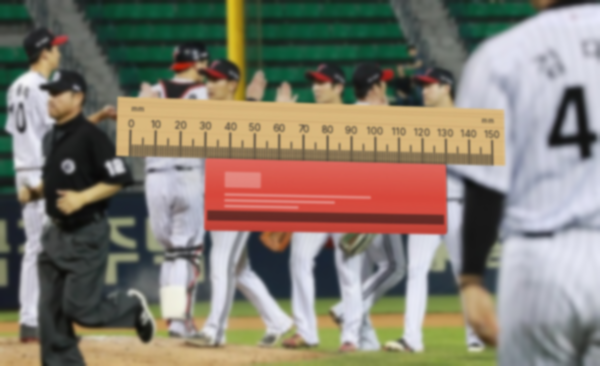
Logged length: 100 mm
